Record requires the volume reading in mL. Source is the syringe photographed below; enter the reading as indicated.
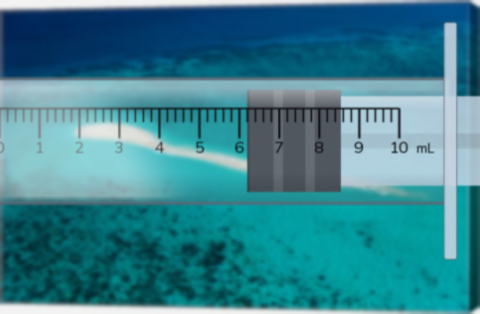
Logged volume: 6.2 mL
